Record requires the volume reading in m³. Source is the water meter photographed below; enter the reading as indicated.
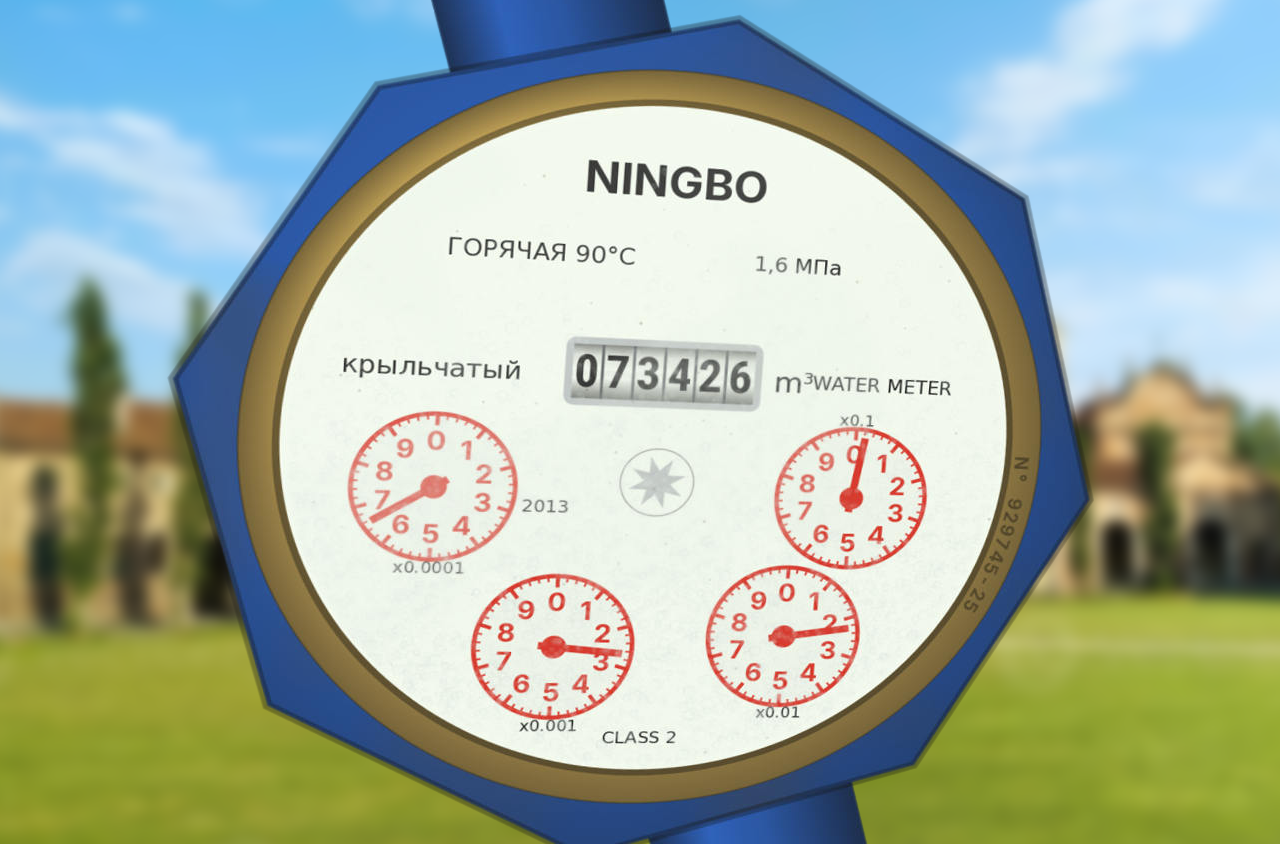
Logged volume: 73426.0226 m³
